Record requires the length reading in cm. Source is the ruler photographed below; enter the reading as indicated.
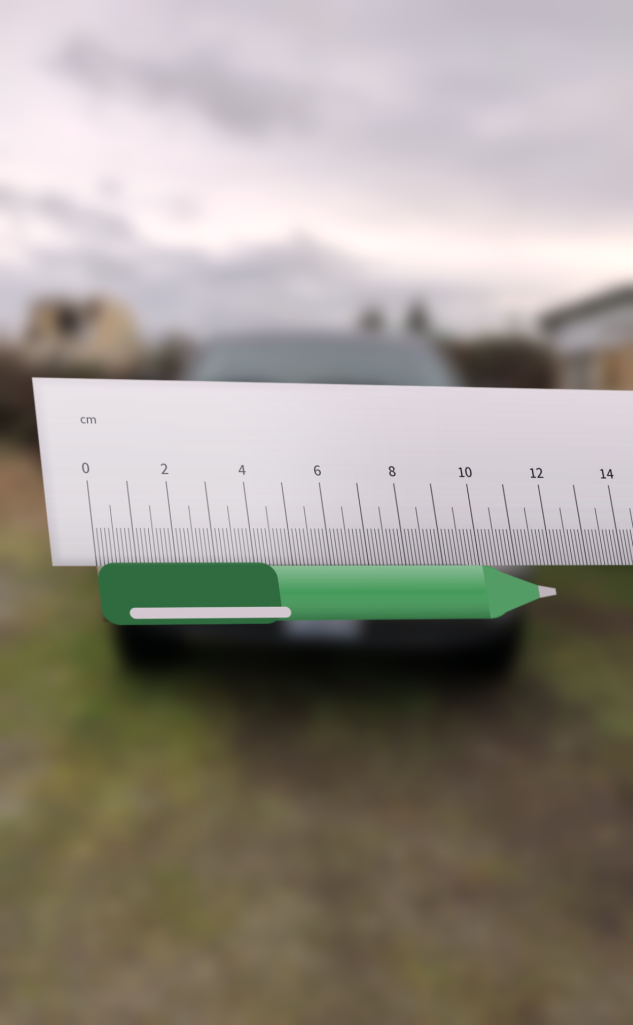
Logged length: 12 cm
